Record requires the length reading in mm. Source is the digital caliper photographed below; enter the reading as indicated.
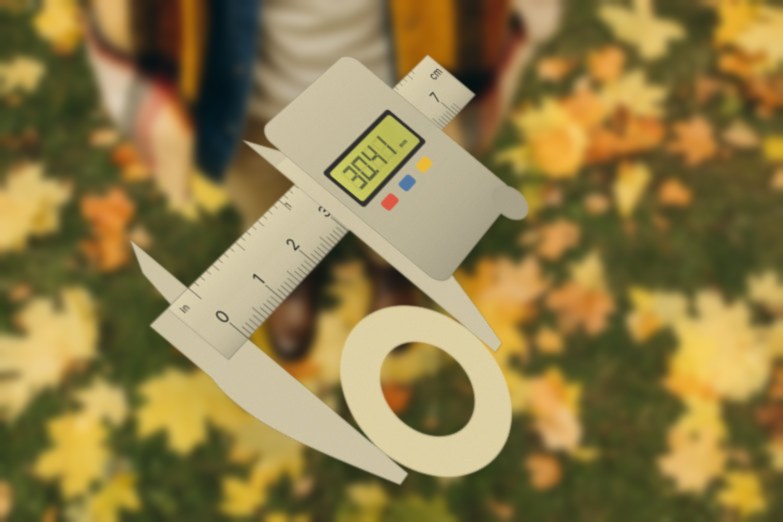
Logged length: 30.41 mm
